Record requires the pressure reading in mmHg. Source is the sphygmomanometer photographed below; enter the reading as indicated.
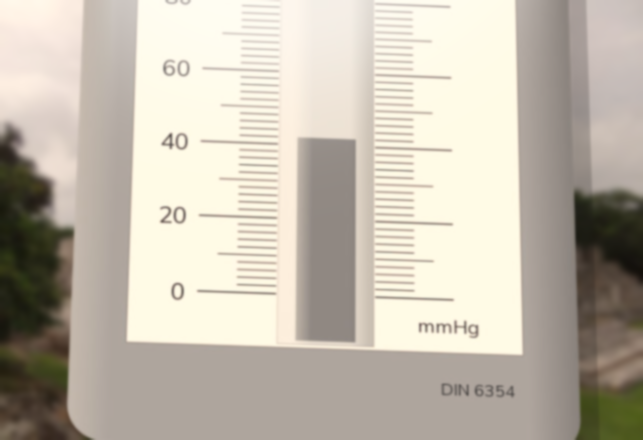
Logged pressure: 42 mmHg
